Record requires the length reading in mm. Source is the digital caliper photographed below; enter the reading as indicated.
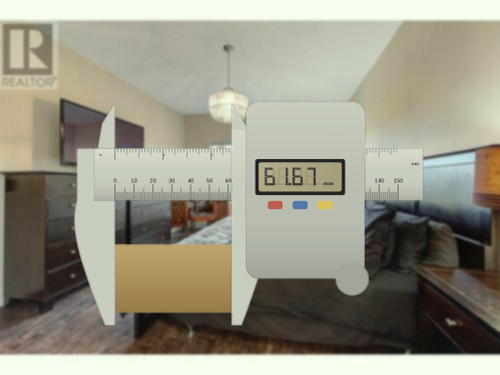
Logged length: 61.67 mm
